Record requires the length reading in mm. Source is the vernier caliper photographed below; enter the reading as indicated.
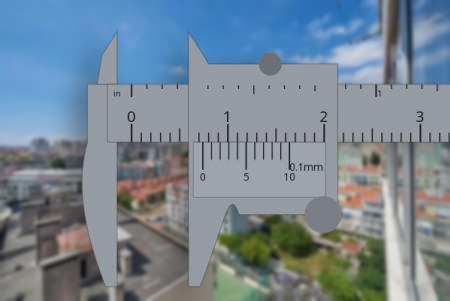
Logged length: 7.4 mm
